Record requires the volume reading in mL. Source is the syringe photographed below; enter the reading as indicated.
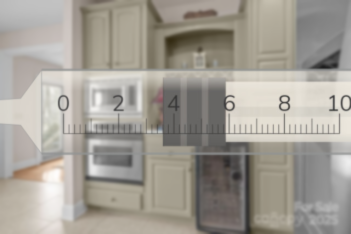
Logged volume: 3.6 mL
